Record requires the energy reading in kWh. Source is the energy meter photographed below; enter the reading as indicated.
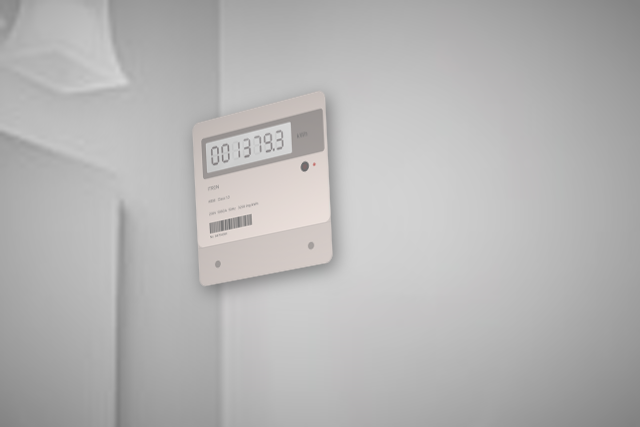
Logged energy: 1379.3 kWh
